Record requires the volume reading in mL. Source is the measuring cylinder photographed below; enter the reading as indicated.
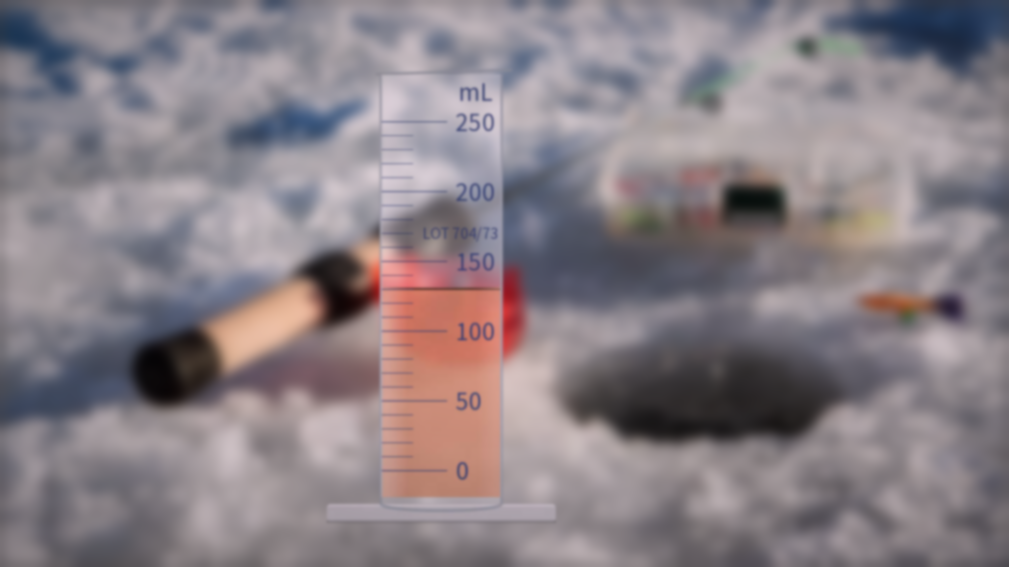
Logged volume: 130 mL
